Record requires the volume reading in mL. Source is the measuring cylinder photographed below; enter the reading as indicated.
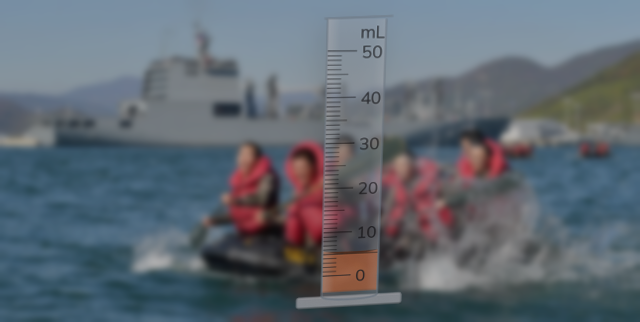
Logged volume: 5 mL
